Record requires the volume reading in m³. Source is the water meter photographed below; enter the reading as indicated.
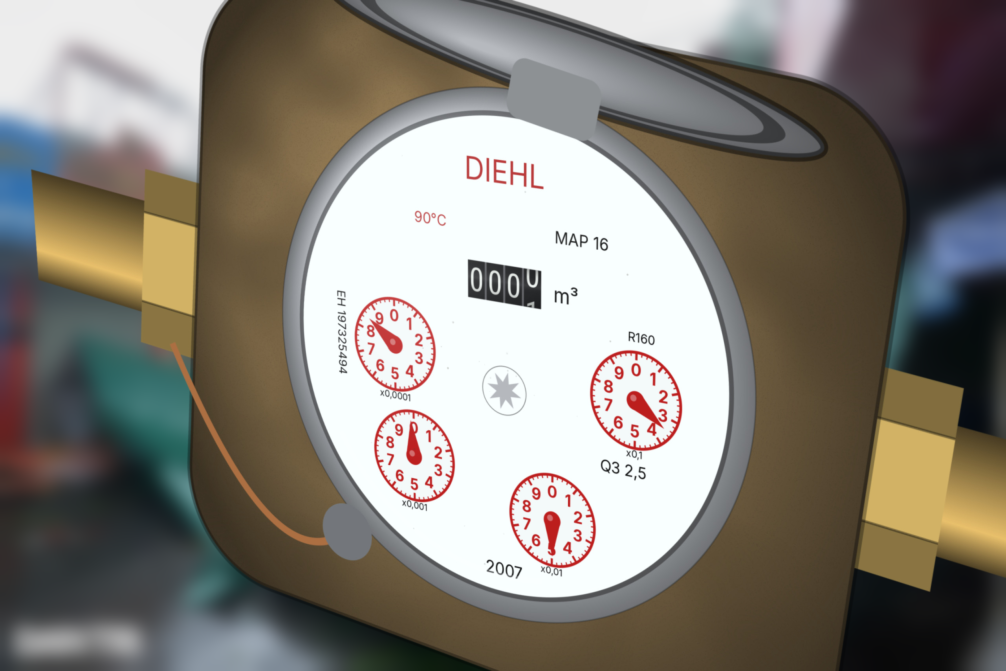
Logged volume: 0.3498 m³
